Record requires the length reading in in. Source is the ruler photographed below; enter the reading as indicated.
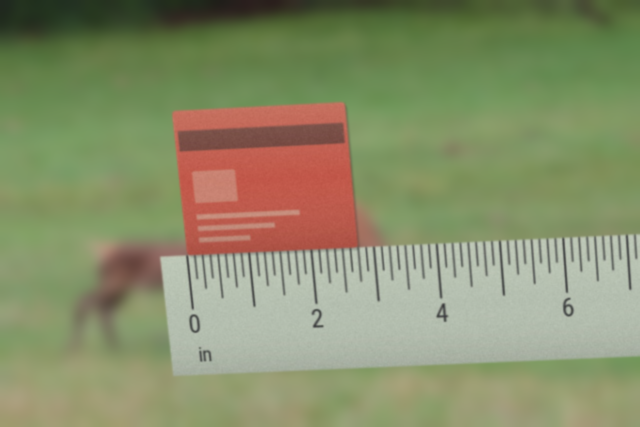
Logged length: 2.75 in
